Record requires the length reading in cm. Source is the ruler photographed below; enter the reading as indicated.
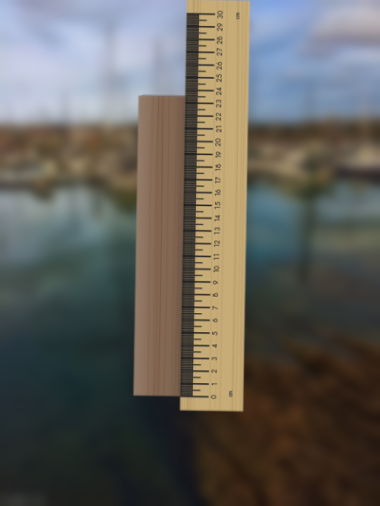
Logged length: 23.5 cm
